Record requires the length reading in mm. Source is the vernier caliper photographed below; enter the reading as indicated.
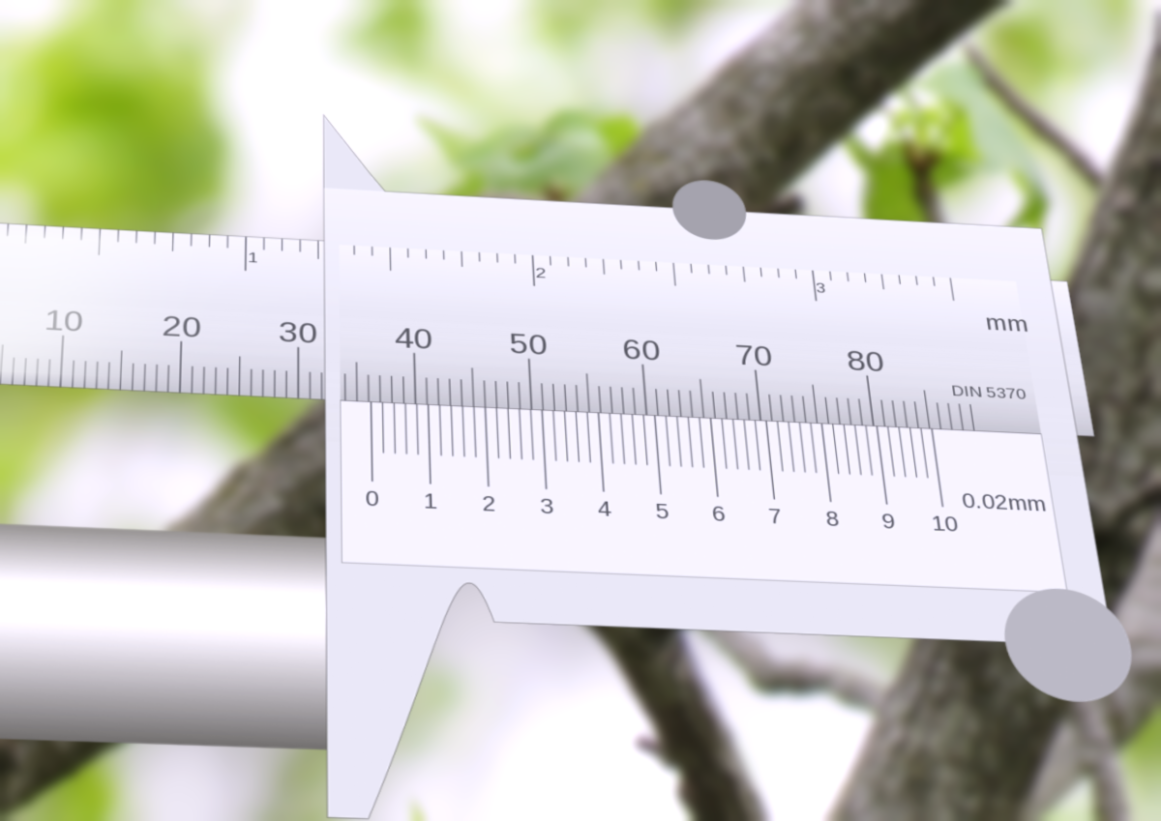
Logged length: 36.2 mm
